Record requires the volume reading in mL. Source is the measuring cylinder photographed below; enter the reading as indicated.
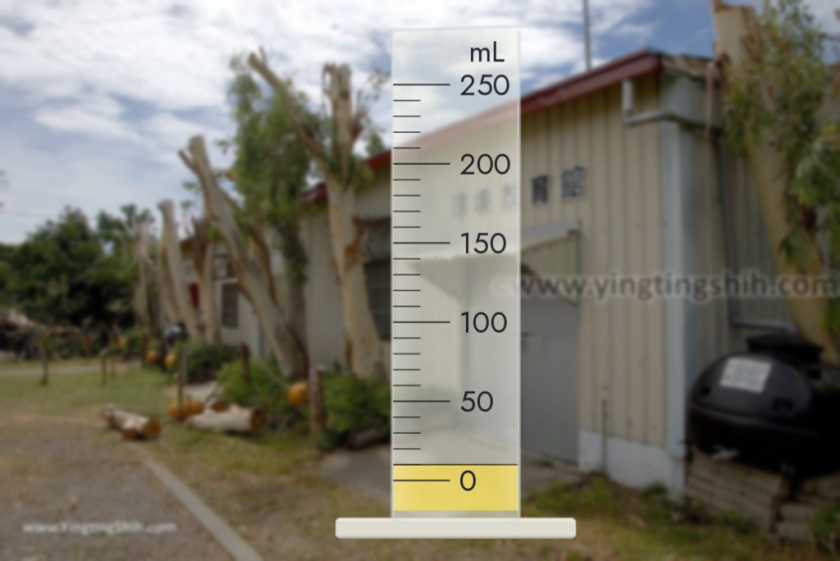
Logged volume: 10 mL
